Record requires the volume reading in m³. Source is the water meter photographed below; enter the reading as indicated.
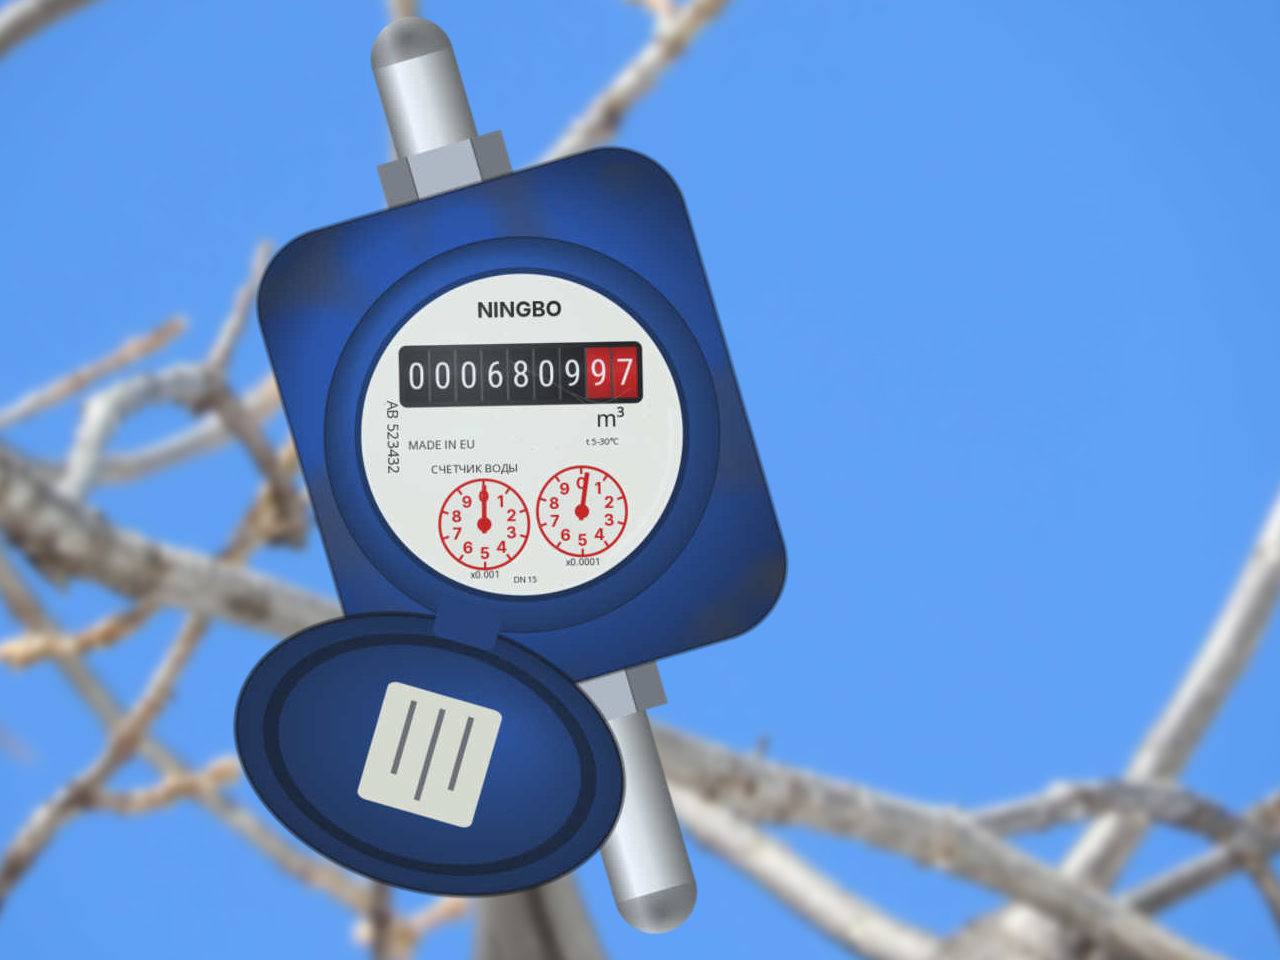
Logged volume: 6809.9700 m³
